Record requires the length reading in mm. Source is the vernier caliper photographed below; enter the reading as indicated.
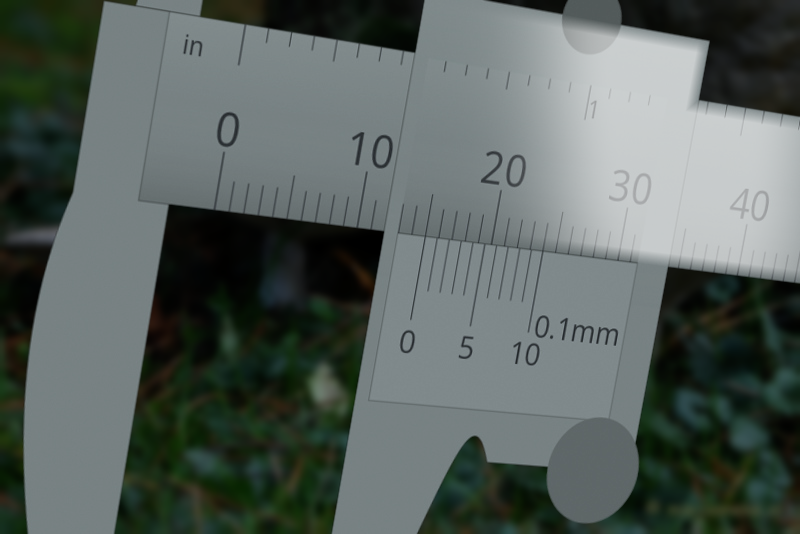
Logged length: 15.0 mm
